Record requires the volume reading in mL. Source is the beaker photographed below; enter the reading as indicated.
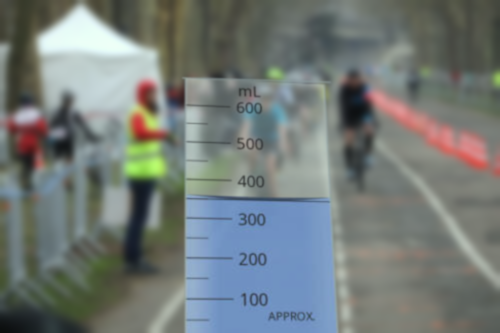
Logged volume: 350 mL
